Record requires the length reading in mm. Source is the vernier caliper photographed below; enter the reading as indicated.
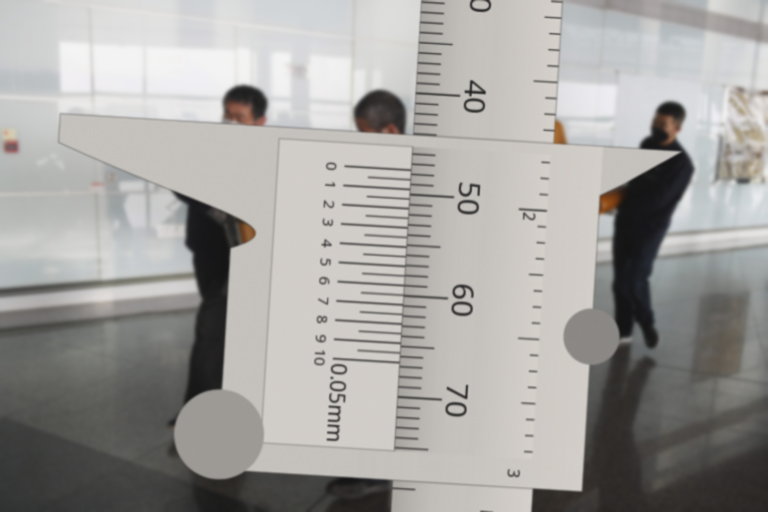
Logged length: 47.6 mm
